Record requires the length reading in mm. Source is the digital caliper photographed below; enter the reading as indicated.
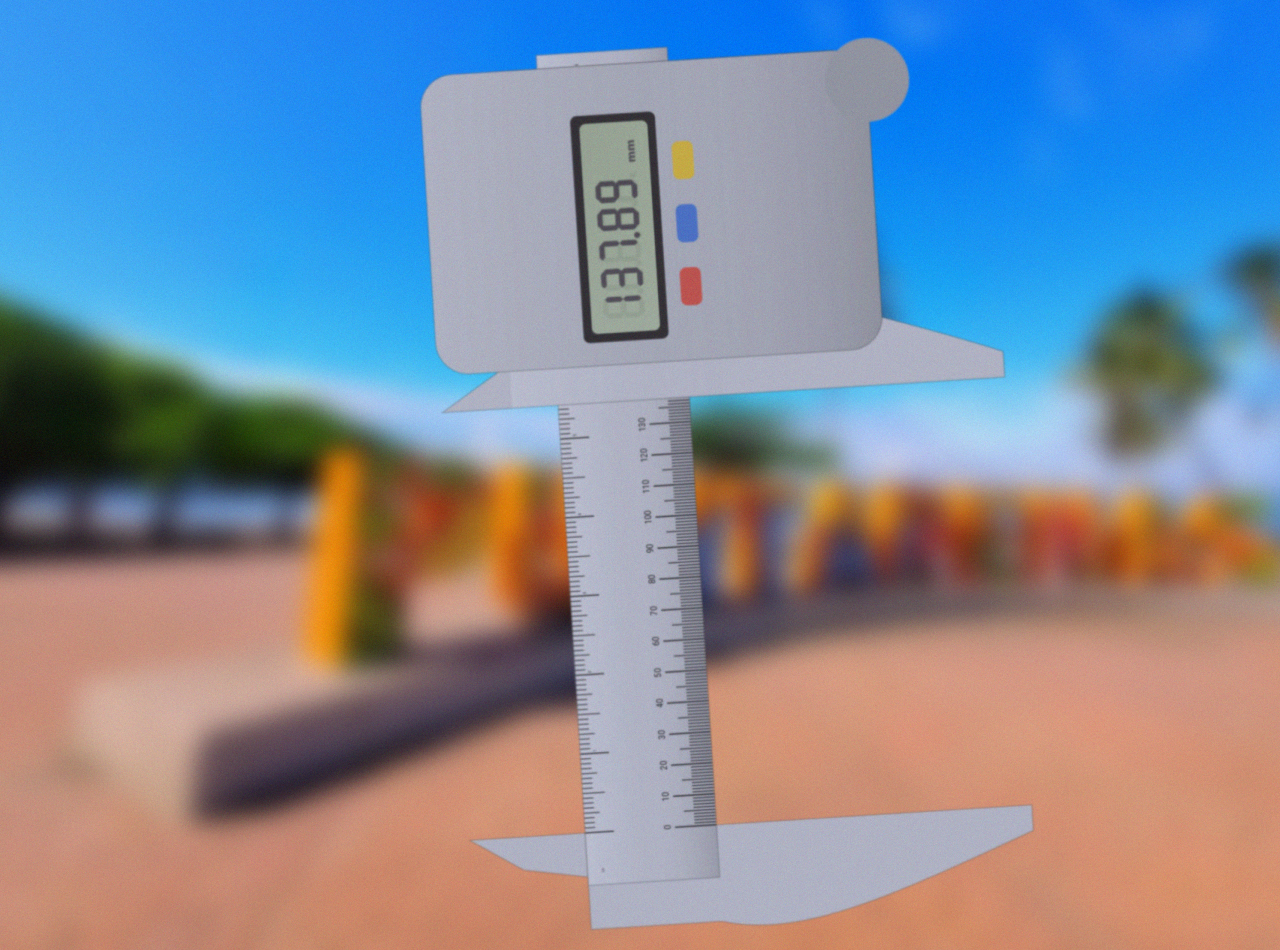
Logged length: 137.89 mm
